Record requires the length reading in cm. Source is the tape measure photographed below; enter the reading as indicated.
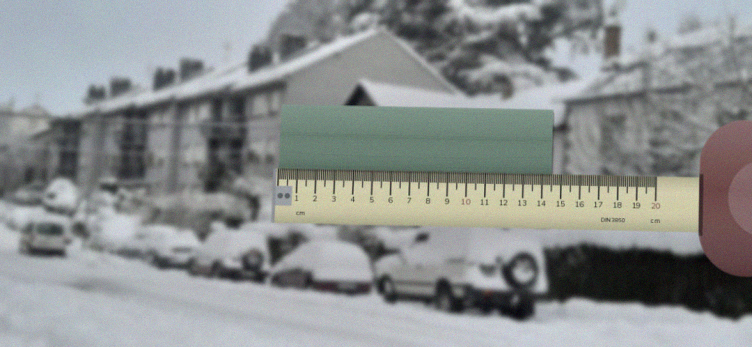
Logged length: 14.5 cm
